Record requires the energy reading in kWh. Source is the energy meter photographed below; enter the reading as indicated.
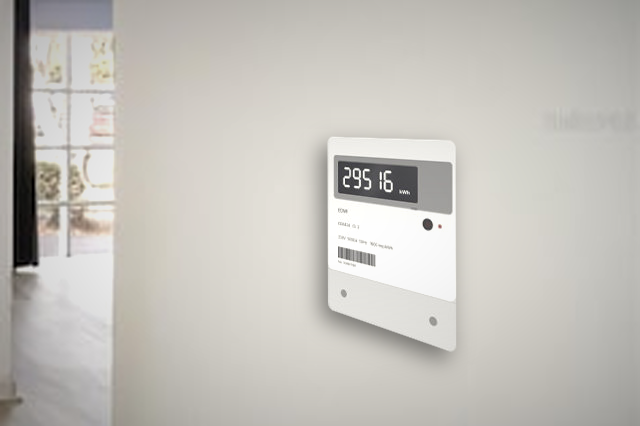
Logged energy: 29516 kWh
